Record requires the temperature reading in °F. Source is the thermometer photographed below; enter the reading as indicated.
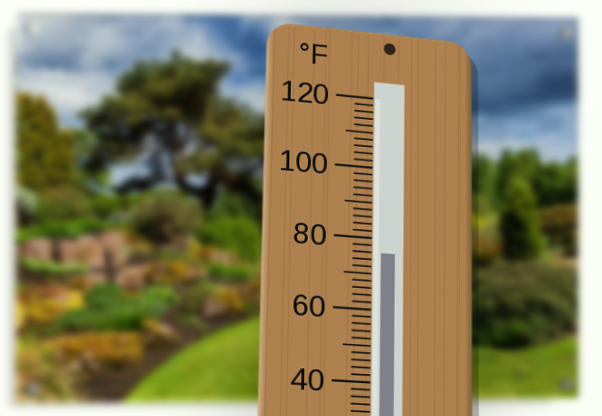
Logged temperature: 76 °F
